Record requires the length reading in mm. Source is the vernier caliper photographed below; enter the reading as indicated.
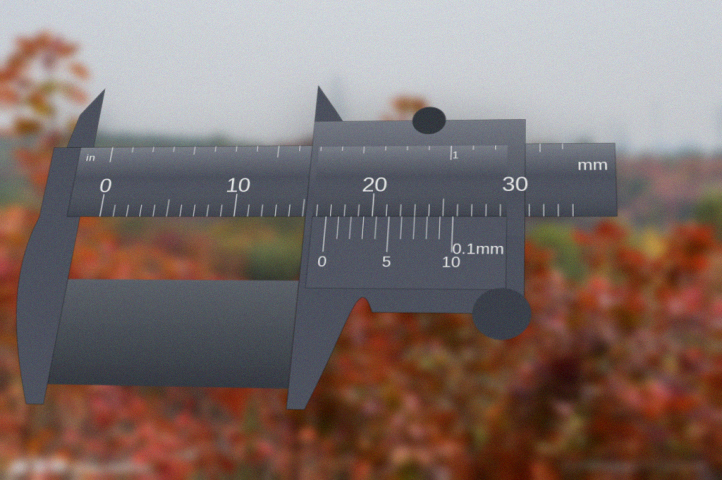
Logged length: 16.7 mm
